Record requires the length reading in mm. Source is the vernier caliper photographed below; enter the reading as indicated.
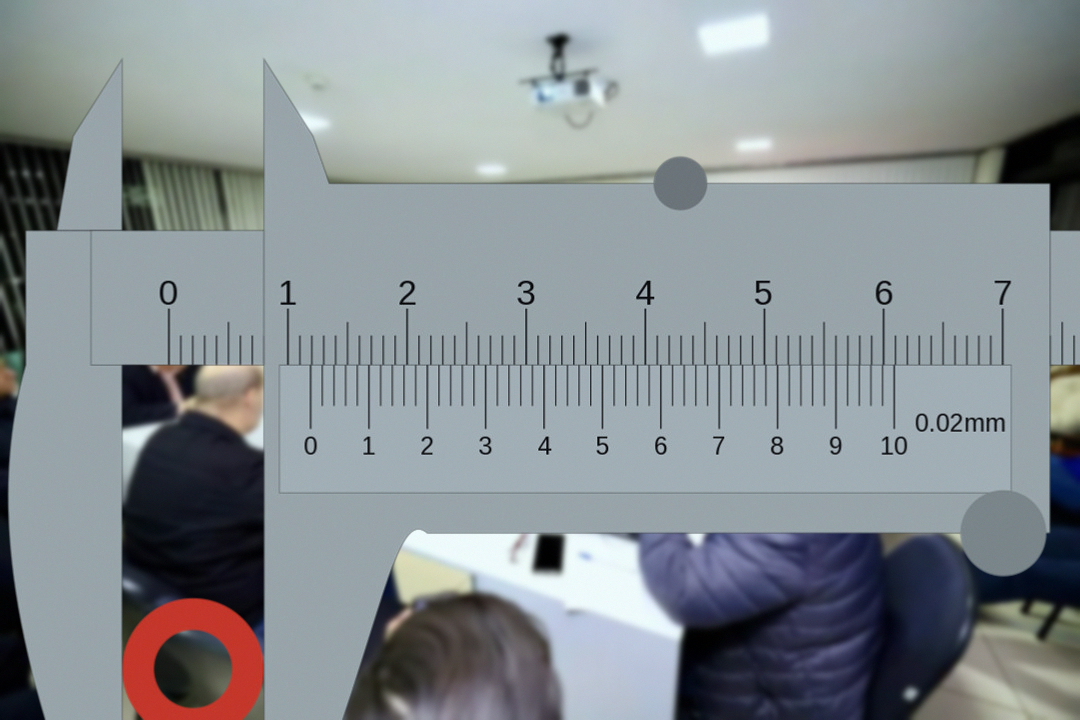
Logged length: 11.9 mm
